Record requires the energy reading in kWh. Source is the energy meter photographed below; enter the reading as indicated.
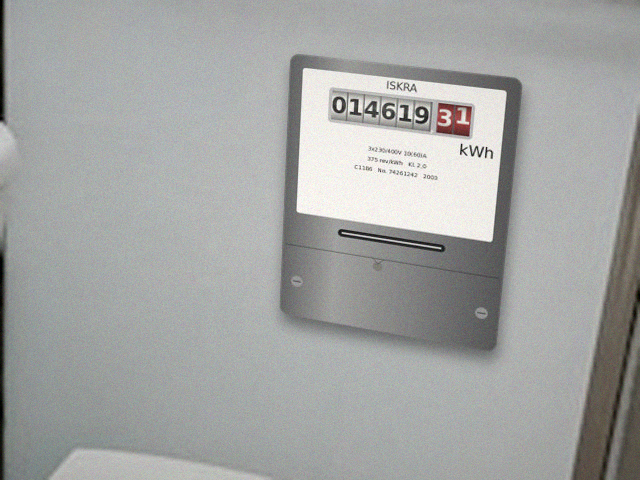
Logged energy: 14619.31 kWh
